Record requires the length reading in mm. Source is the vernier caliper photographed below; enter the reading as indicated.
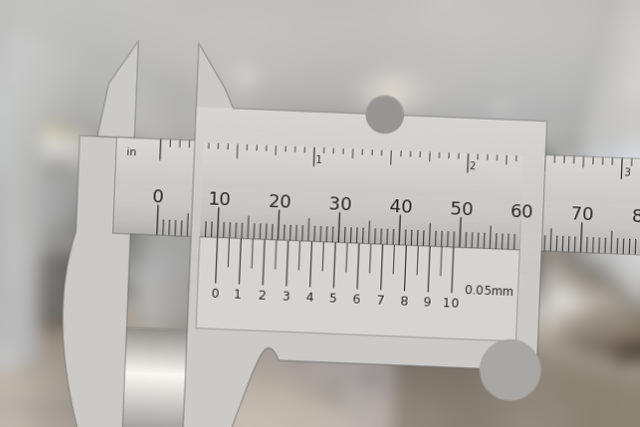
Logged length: 10.0 mm
